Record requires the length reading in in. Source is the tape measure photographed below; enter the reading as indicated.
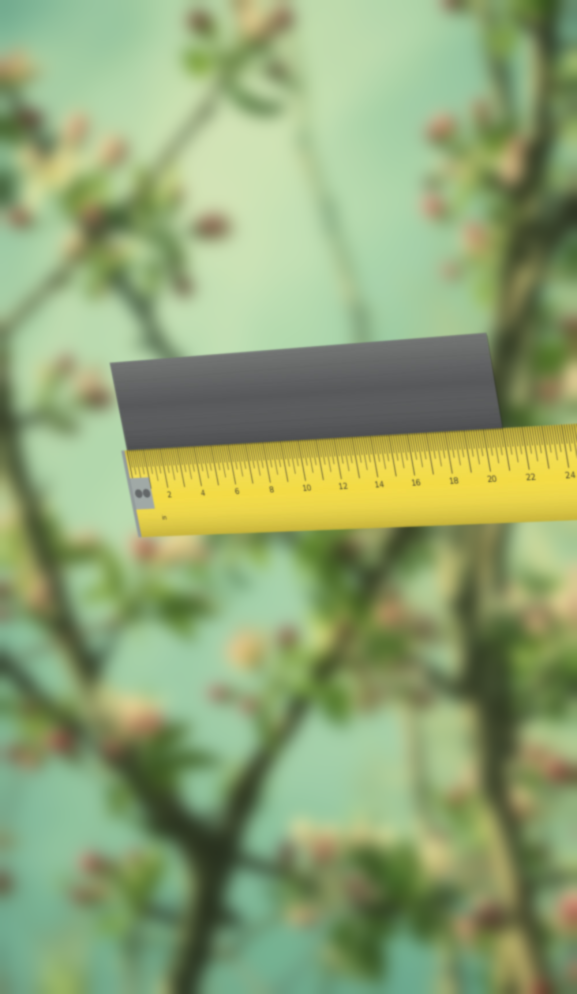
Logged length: 21 in
